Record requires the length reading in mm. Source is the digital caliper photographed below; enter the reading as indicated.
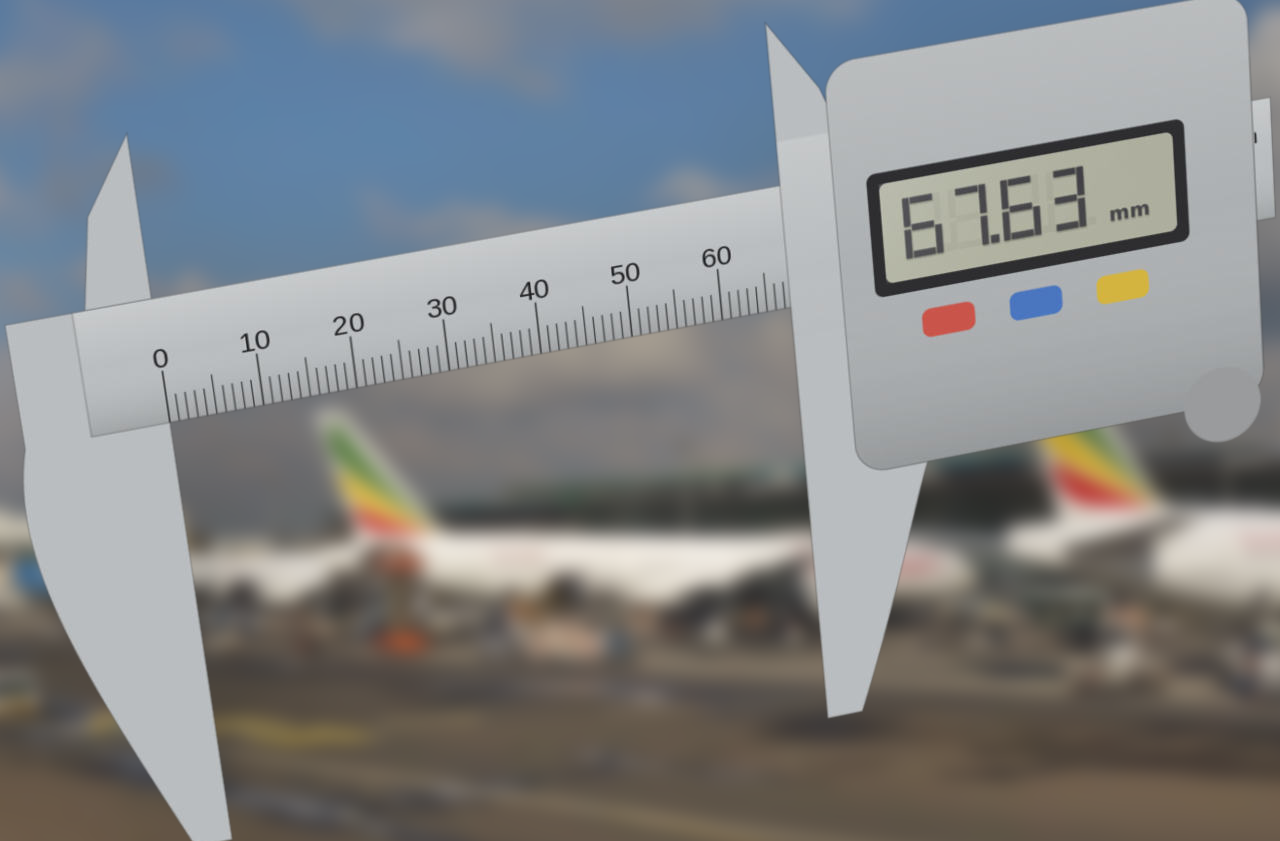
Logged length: 67.63 mm
